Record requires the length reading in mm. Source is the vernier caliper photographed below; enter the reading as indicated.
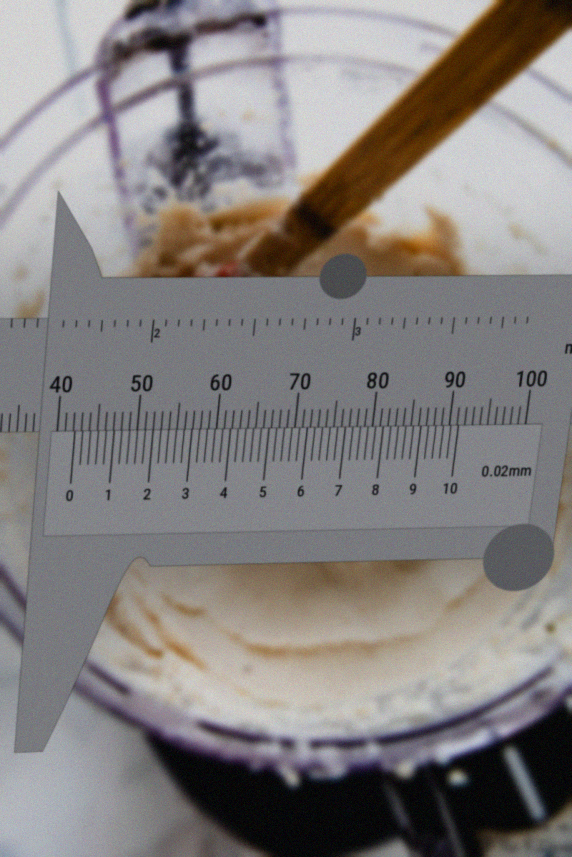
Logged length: 42.2 mm
